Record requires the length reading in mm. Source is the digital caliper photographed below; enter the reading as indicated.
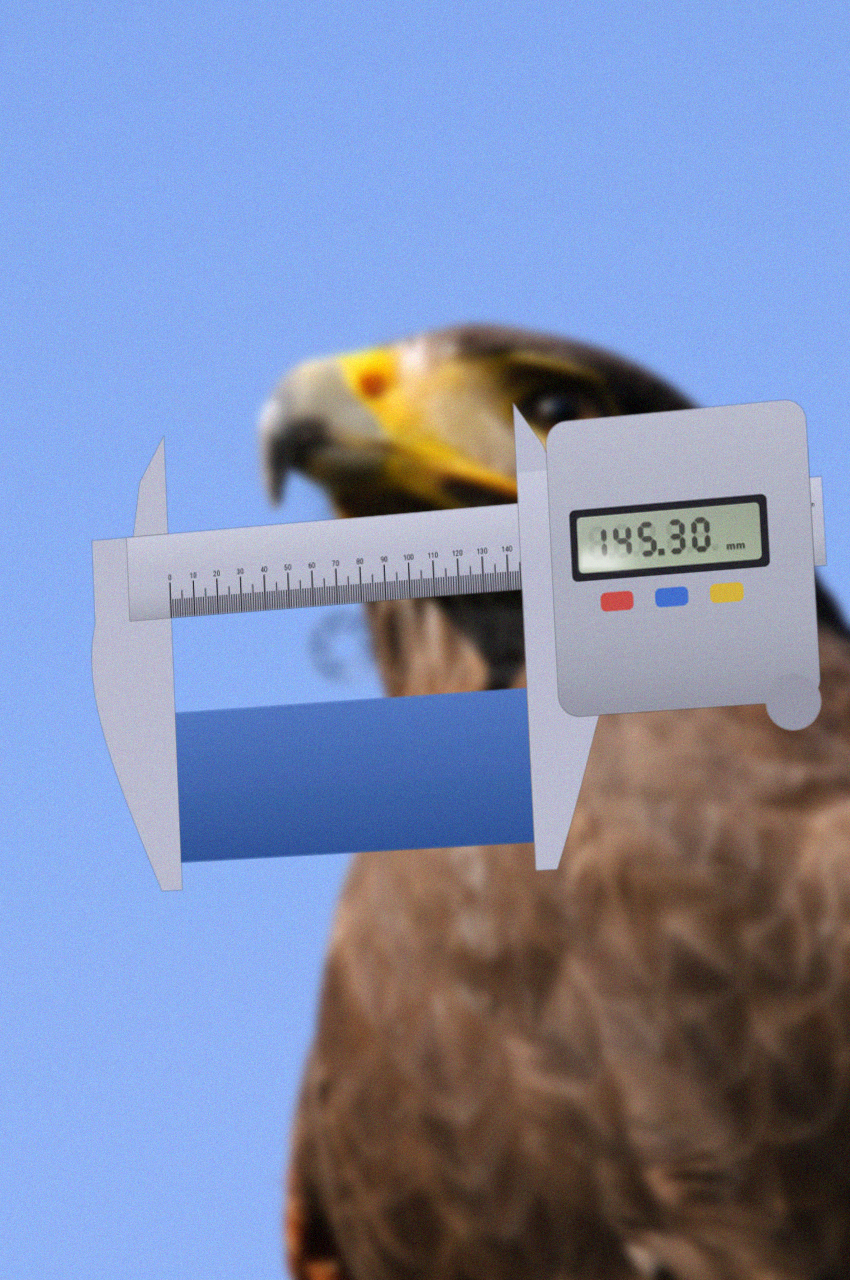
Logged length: 145.30 mm
